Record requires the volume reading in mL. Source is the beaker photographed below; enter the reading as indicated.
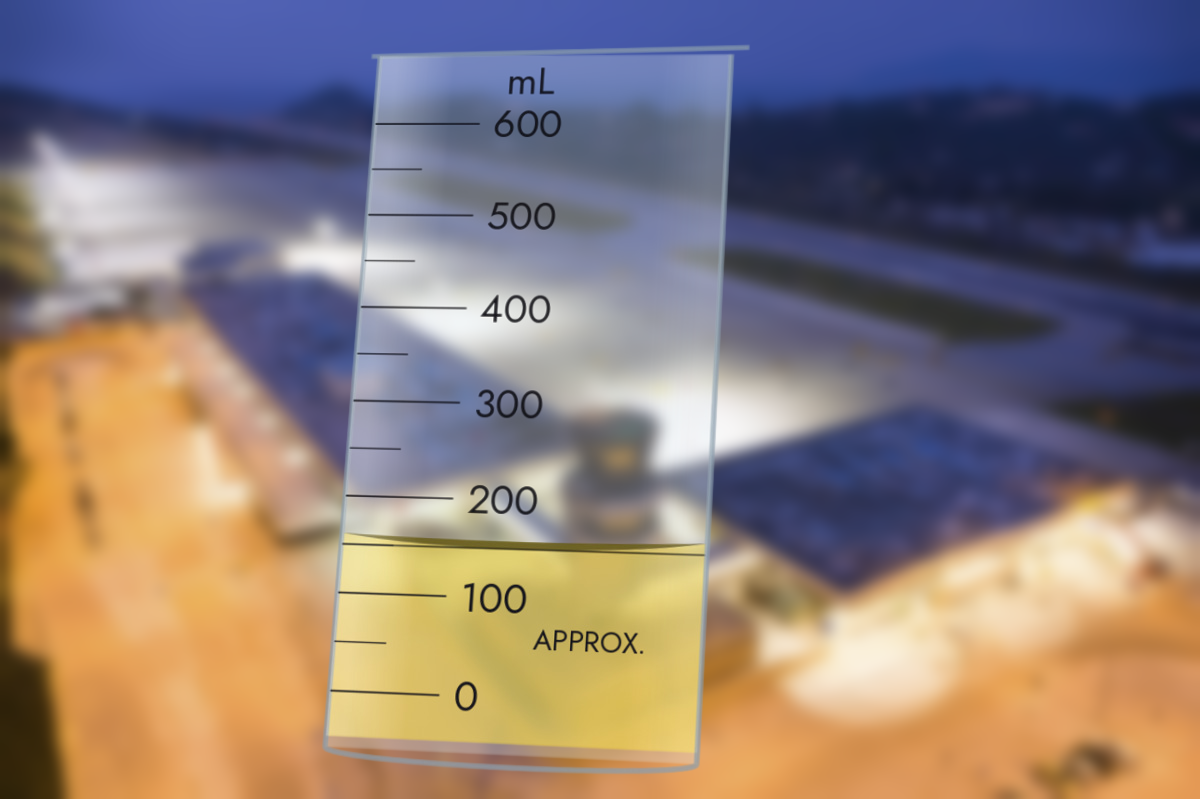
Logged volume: 150 mL
